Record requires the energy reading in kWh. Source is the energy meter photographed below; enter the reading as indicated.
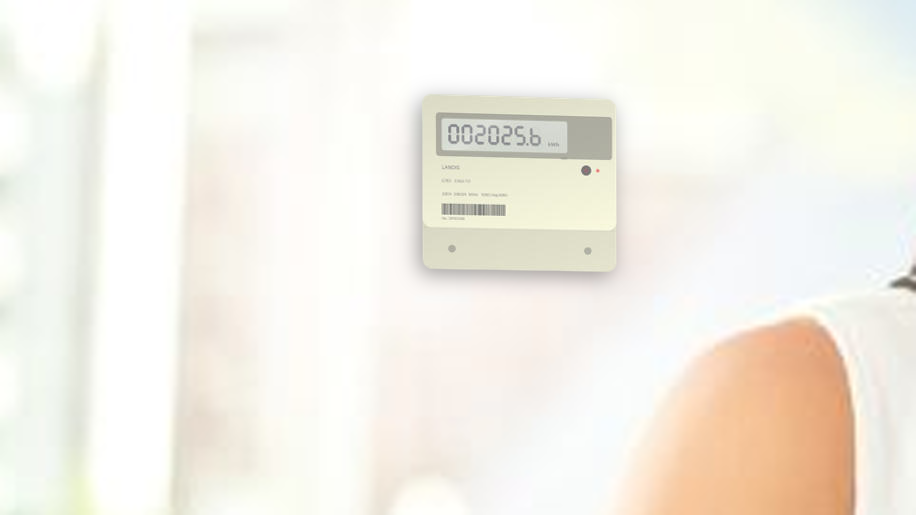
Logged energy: 2025.6 kWh
